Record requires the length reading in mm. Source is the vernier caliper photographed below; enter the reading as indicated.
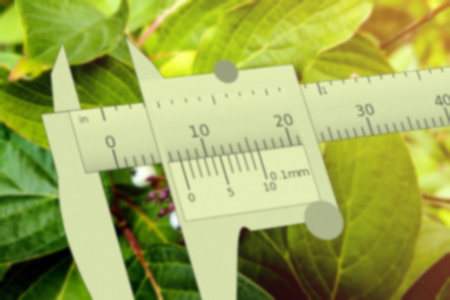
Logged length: 7.0 mm
